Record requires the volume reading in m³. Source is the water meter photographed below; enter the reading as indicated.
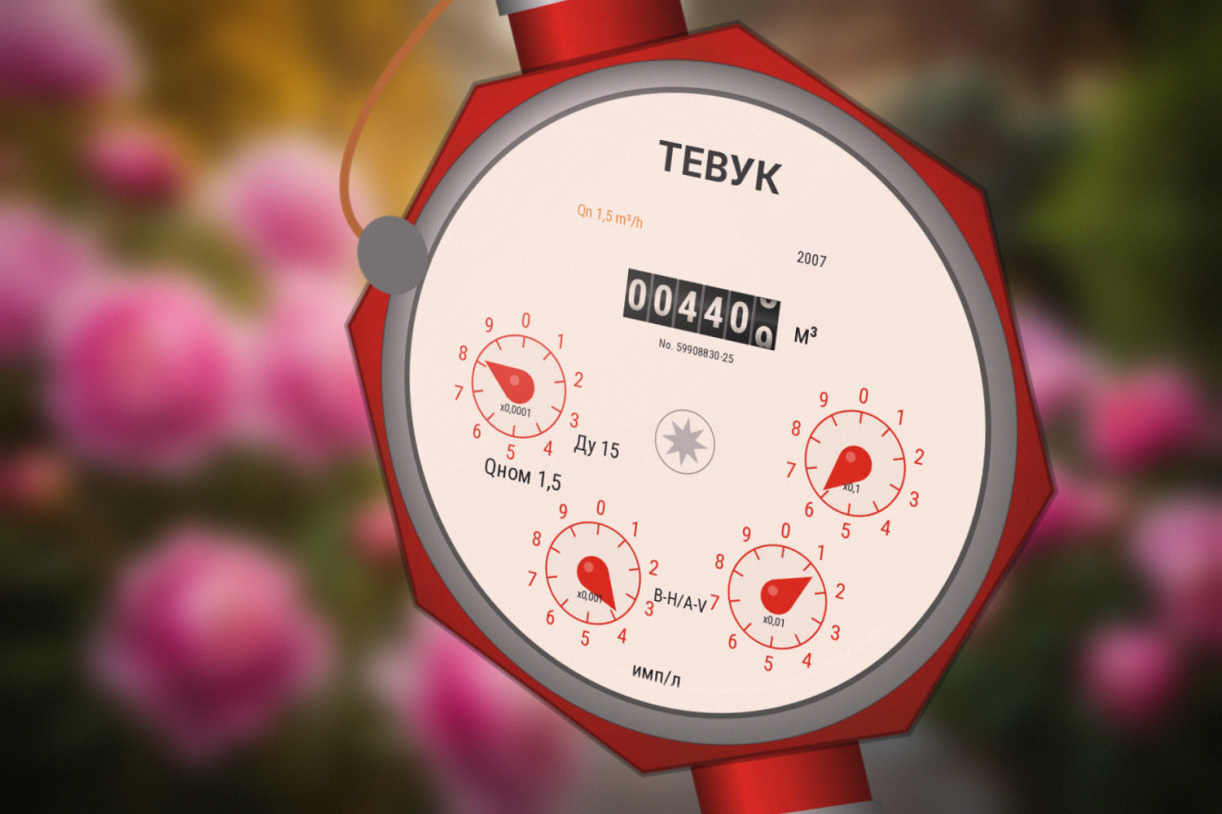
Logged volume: 4408.6138 m³
